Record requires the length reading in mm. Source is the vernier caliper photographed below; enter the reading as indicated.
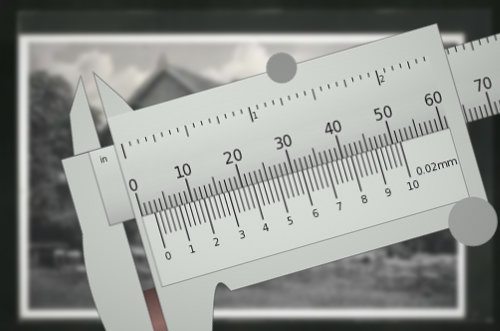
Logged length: 2.5 mm
